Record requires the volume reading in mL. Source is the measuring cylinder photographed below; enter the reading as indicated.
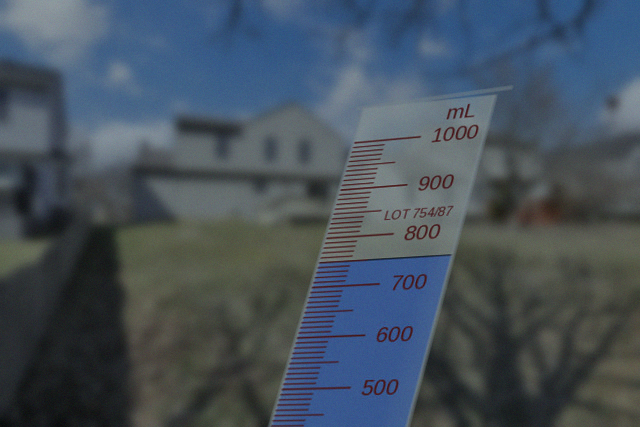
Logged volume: 750 mL
